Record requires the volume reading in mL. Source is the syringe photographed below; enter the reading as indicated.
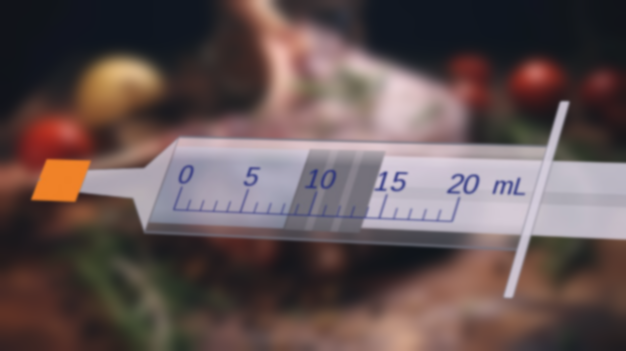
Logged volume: 8.5 mL
